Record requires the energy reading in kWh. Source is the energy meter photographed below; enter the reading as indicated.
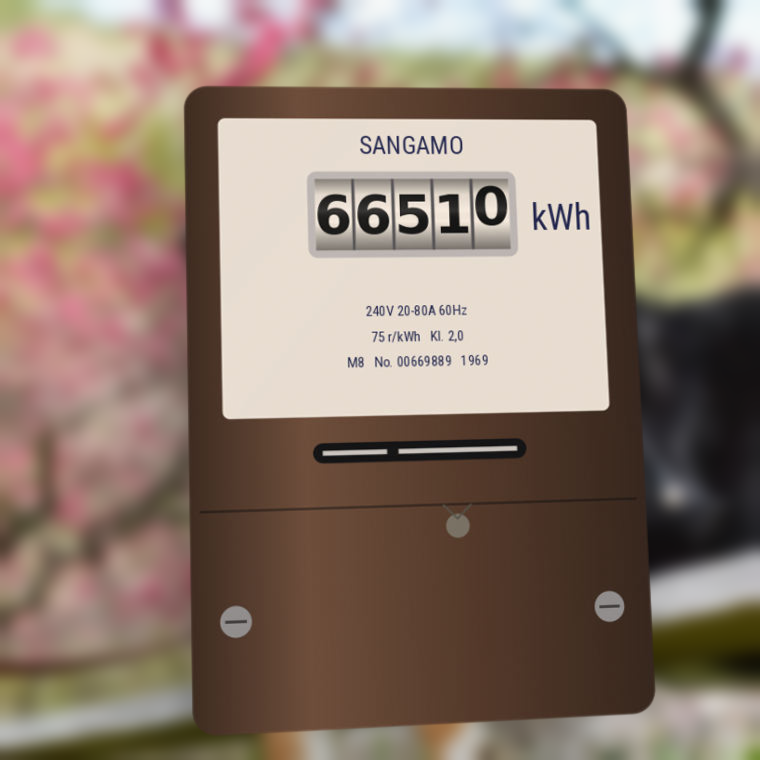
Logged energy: 66510 kWh
